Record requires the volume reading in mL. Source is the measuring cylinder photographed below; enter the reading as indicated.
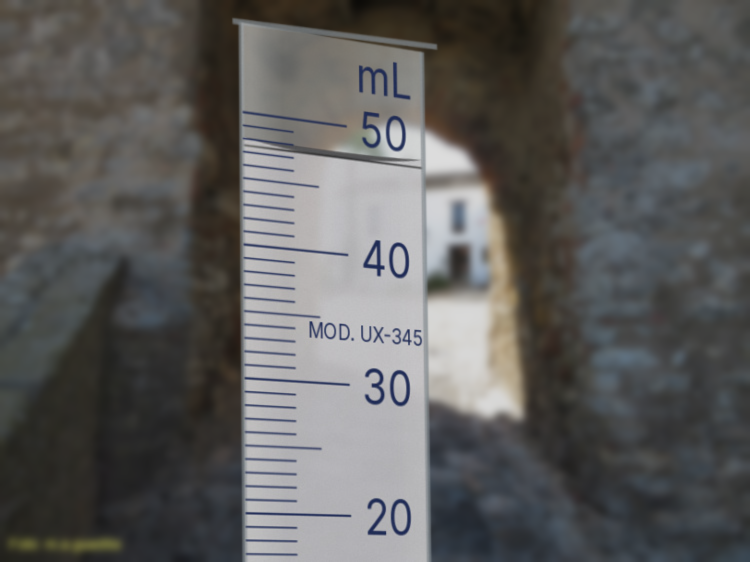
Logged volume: 47.5 mL
